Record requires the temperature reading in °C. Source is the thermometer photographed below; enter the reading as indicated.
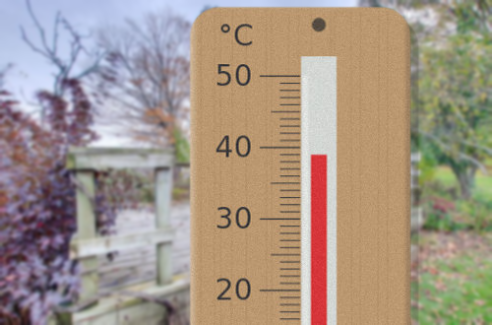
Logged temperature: 39 °C
